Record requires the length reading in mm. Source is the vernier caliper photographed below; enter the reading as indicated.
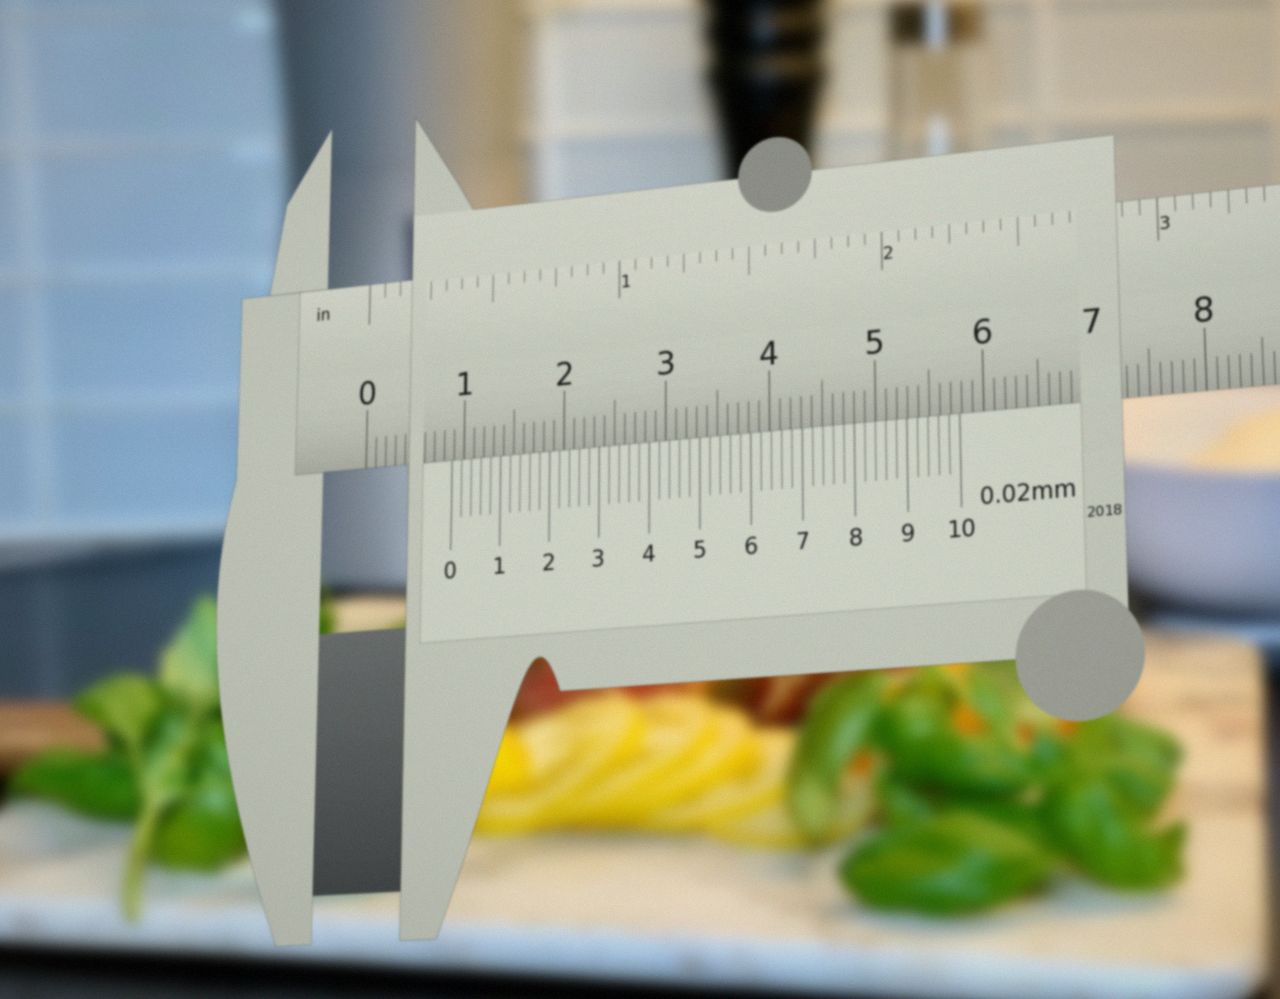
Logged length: 8.8 mm
